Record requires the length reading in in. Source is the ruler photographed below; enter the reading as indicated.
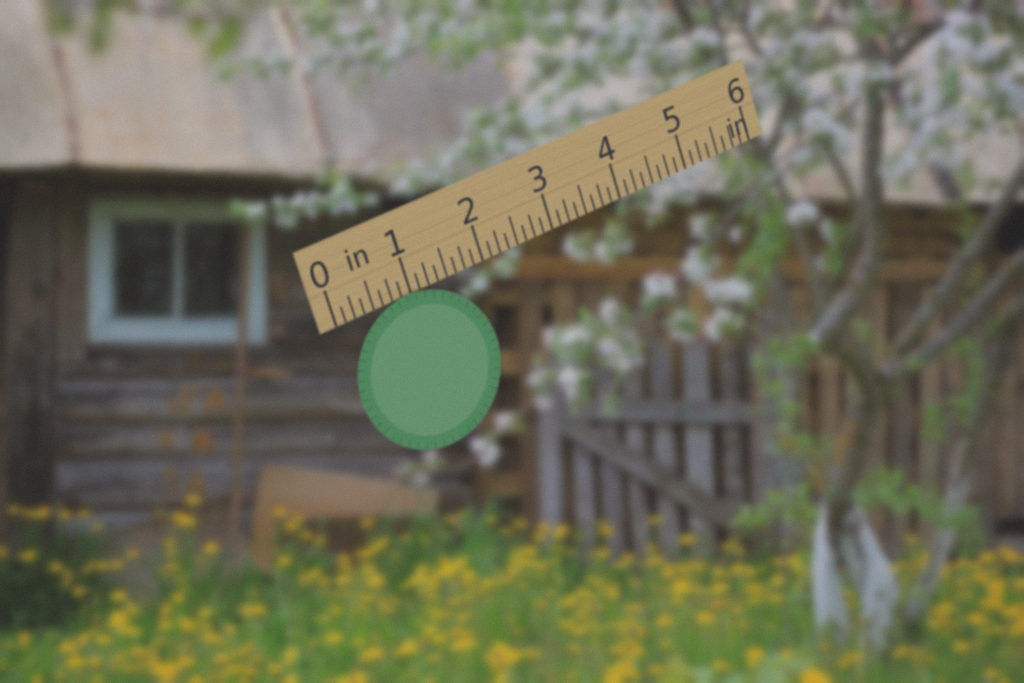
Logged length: 1.875 in
